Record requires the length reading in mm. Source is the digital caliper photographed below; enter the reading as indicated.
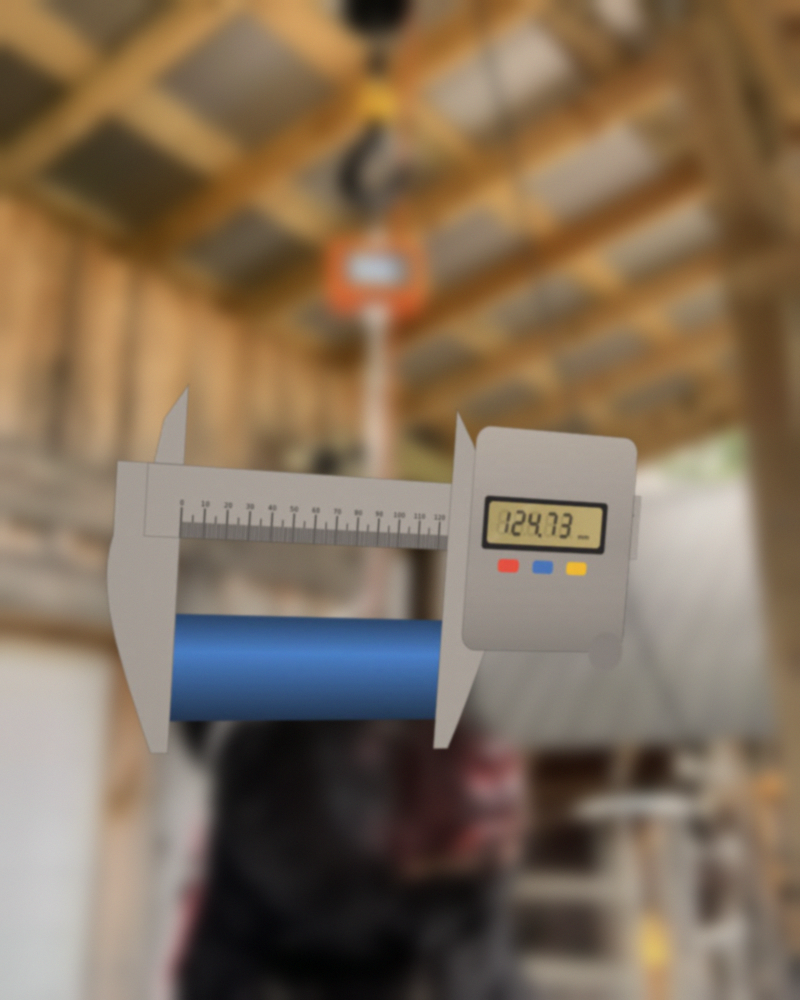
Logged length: 124.73 mm
